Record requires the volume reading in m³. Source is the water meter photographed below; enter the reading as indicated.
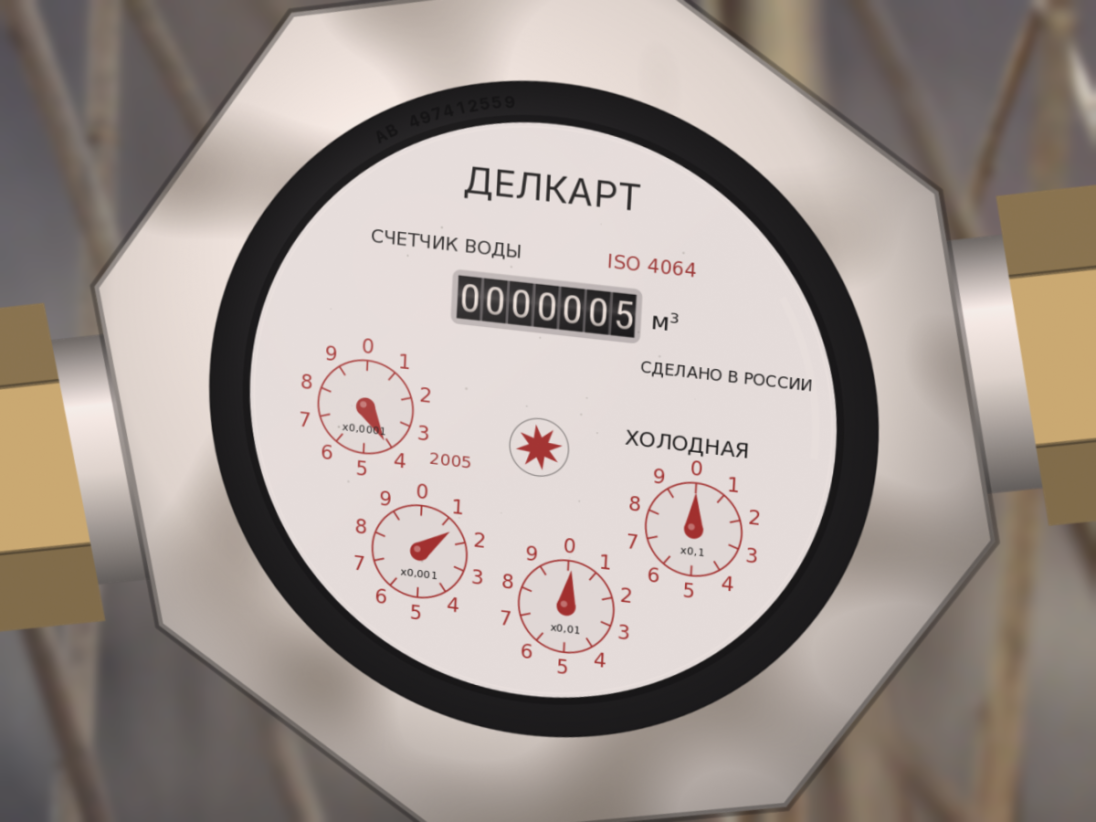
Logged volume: 5.0014 m³
